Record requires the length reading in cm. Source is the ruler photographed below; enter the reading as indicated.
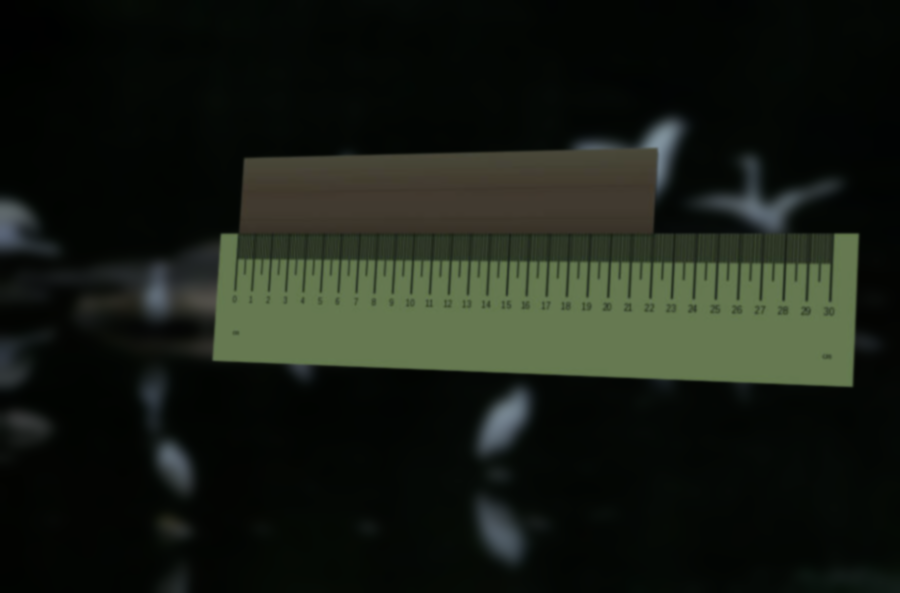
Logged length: 22 cm
